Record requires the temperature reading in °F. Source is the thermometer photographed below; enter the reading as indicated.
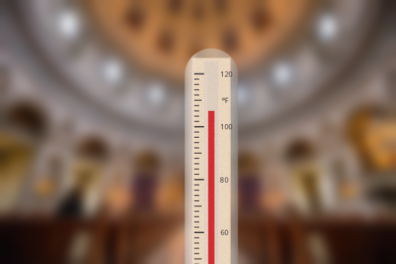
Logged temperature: 106 °F
